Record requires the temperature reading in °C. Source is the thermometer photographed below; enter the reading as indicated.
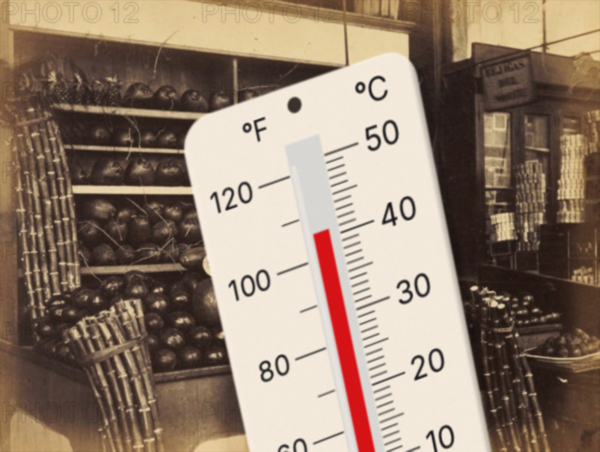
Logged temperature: 41 °C
